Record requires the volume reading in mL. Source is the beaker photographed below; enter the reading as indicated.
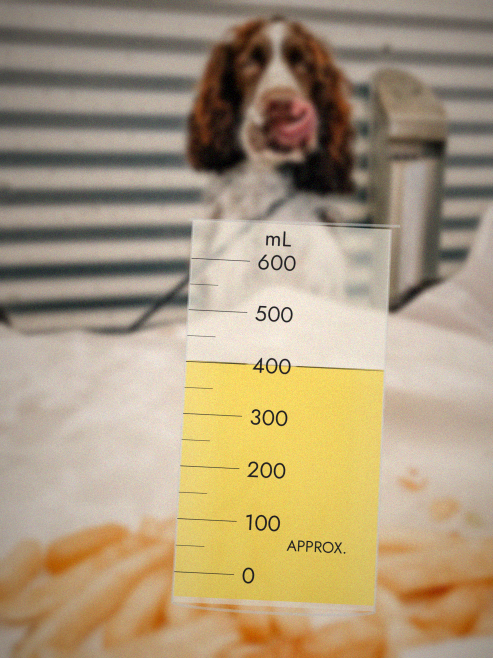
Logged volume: 400 mL
